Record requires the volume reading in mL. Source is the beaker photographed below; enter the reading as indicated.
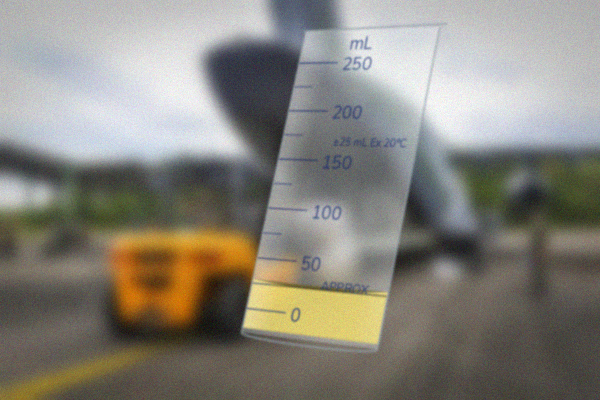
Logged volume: 25 mL
